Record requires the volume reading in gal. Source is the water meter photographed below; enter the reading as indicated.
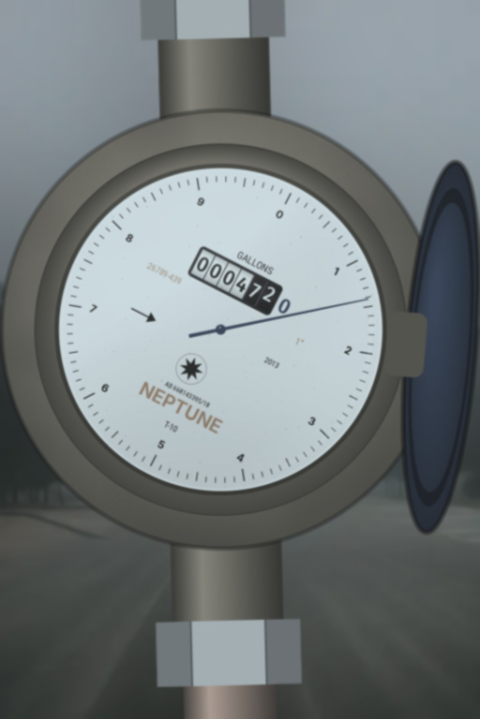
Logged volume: 4721.4 gal
